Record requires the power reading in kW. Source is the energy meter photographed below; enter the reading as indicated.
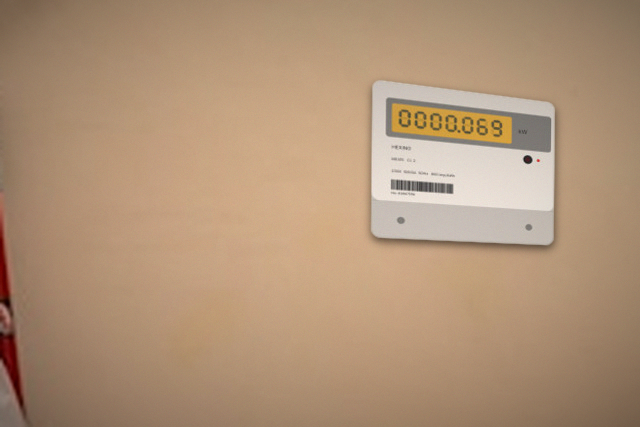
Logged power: 0.069 kW
